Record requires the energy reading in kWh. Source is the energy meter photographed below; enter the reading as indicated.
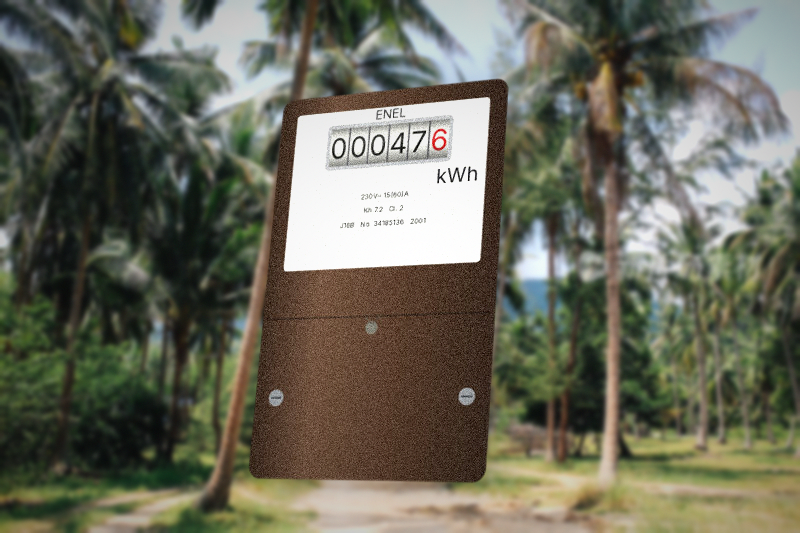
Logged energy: 47.6 kWh
